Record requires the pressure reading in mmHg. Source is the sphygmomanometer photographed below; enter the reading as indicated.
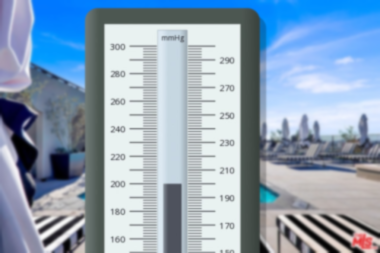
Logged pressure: 200 mmHg
